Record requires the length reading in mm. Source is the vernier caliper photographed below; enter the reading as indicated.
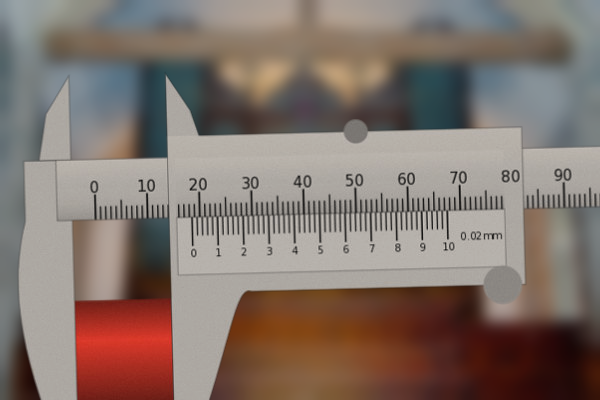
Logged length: 18.5 mm
